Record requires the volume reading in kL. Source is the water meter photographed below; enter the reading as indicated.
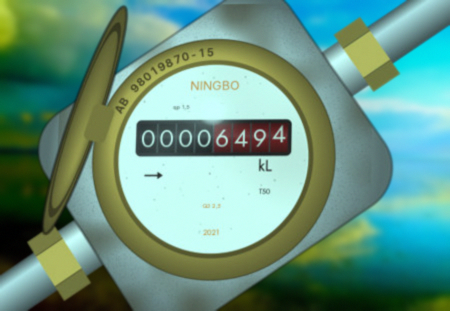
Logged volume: 0.6494 kL
